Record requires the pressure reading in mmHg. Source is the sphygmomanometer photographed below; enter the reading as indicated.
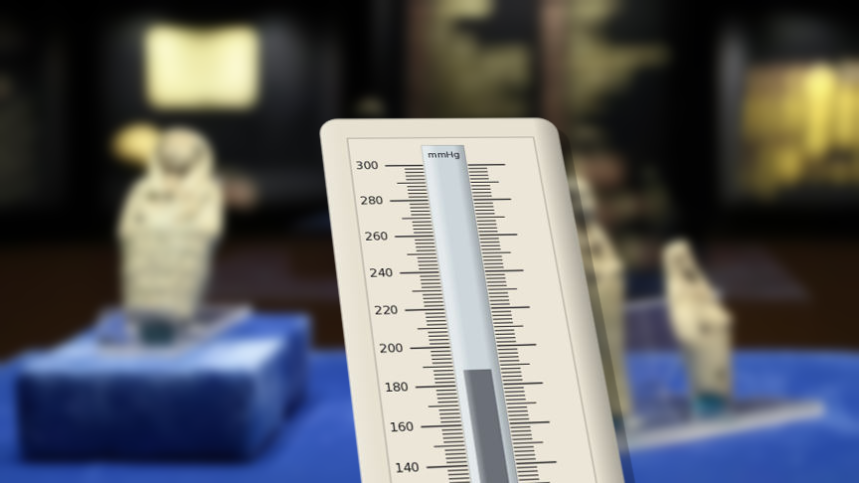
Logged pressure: 188 mmHg
